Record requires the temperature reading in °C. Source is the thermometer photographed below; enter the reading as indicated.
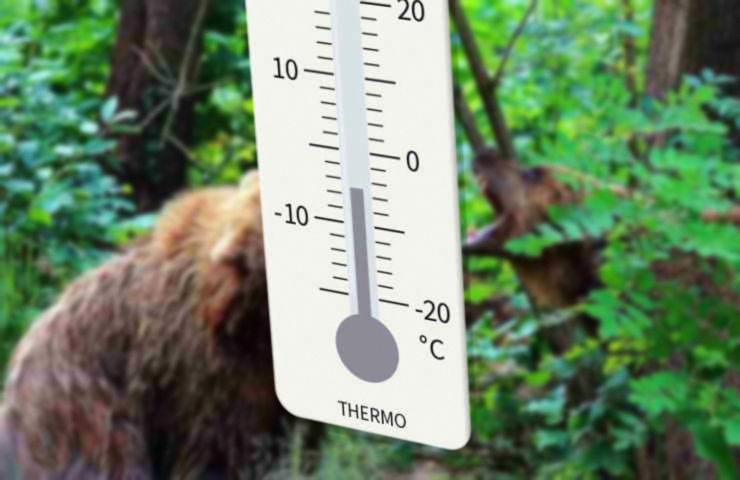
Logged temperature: -5 °C
